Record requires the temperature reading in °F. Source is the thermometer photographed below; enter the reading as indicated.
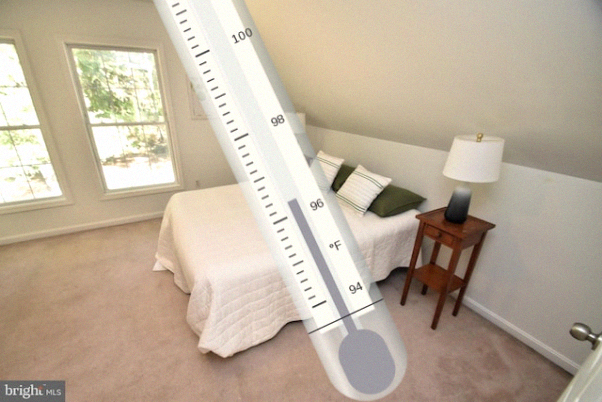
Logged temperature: 96.3 °F
